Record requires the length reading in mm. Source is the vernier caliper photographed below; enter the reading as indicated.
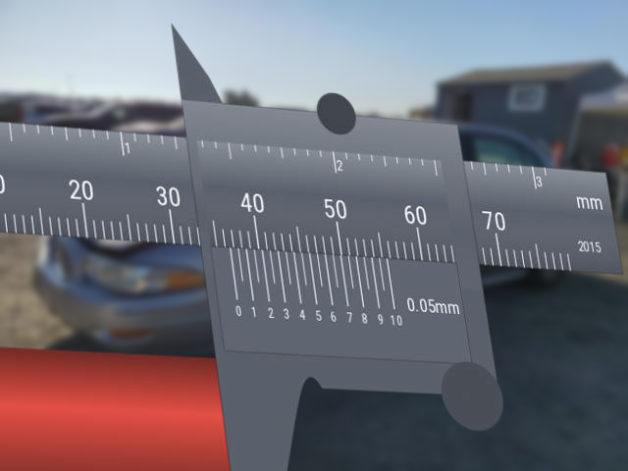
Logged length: 36.6 mm
